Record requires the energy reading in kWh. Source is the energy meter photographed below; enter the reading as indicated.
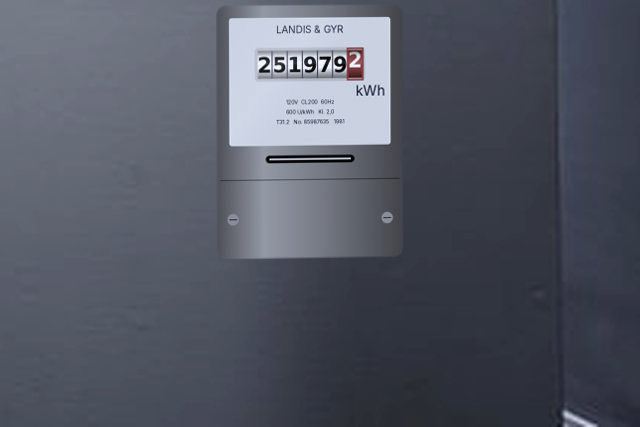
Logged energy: 251979.2 kWh
